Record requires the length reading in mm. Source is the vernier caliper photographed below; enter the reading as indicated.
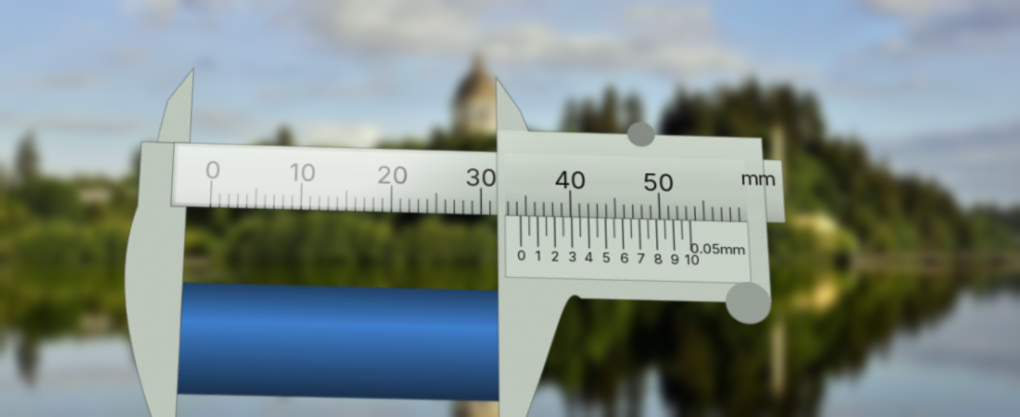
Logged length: 34.4 mm
